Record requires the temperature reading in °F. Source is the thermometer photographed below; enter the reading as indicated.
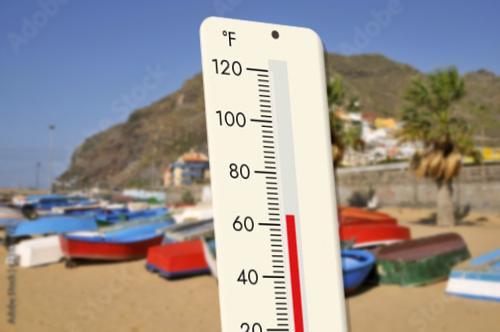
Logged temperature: 64 °F
